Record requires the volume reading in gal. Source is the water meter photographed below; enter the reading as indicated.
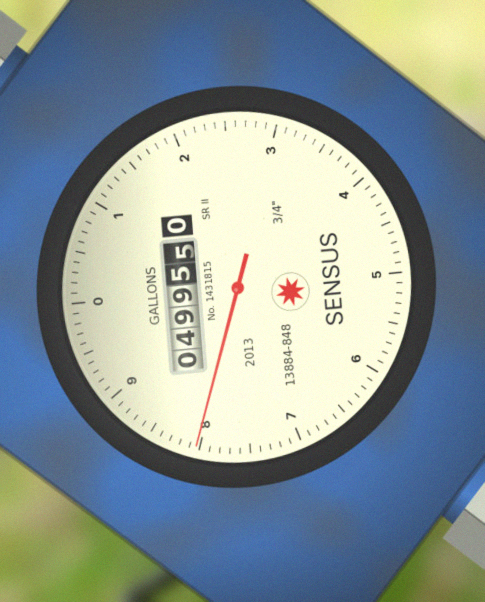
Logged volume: 499548.0 gal
